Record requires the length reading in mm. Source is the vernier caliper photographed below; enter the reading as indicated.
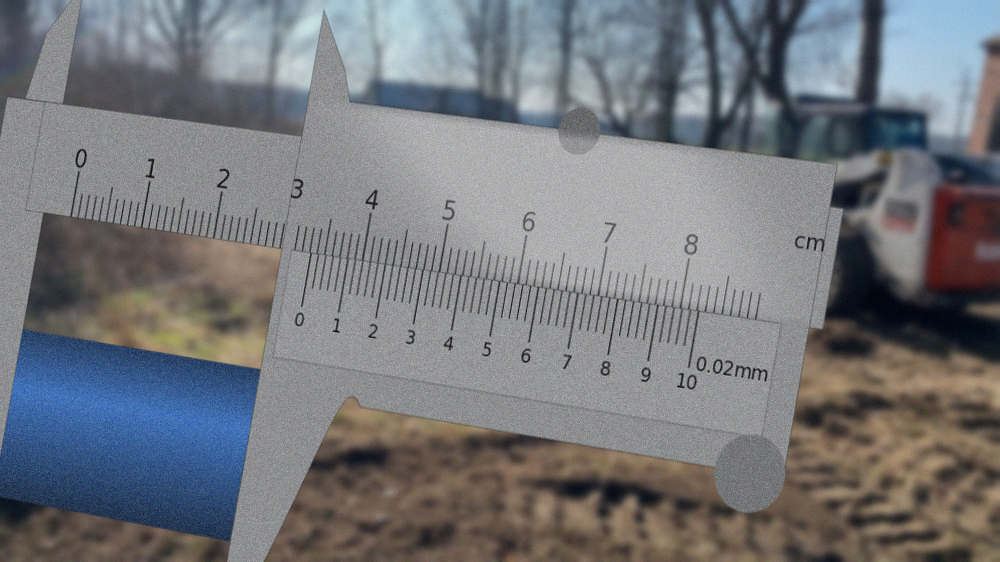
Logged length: 33.2 mm
